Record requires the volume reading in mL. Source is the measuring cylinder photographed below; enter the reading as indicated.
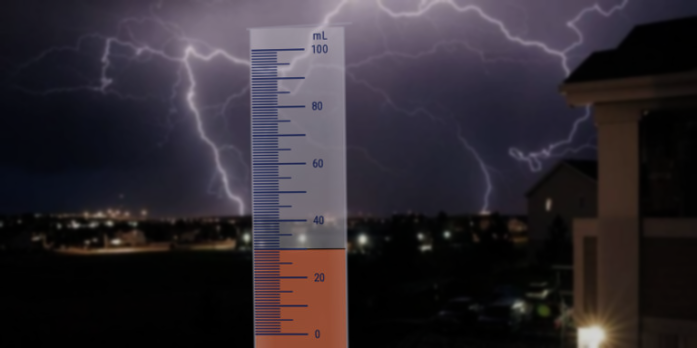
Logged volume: 30 mL
